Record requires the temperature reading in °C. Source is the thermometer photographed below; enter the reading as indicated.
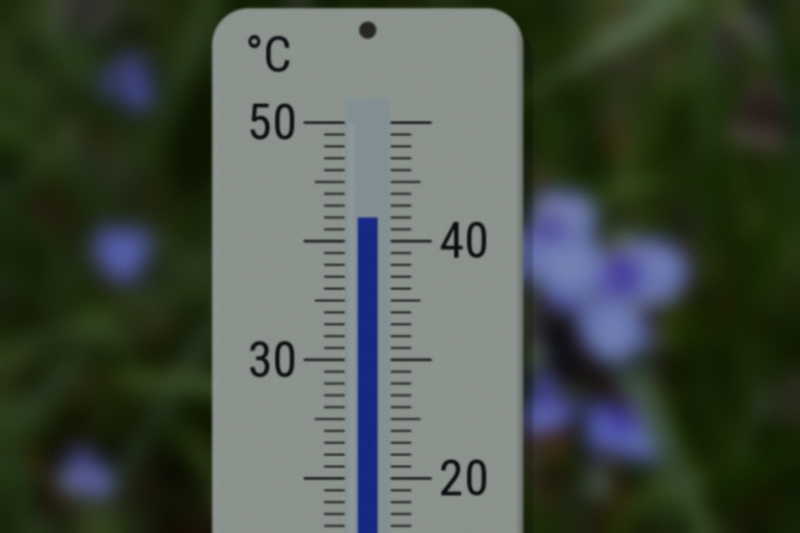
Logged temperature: 42 °C
